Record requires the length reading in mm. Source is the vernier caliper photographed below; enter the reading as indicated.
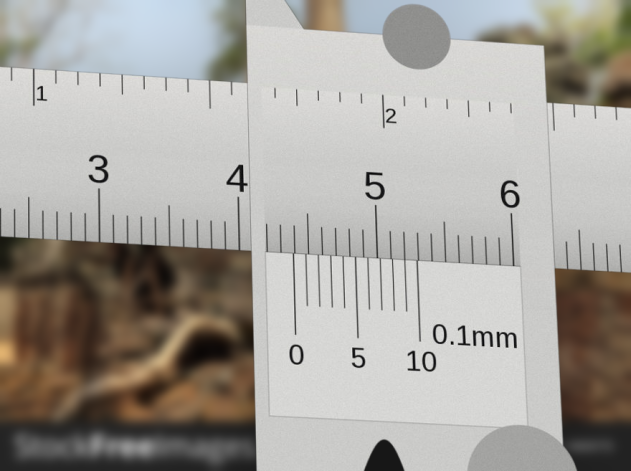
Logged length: 43.9 mm
